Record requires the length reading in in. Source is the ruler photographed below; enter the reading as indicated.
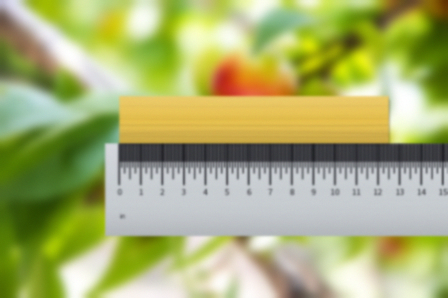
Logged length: 12.5 in
